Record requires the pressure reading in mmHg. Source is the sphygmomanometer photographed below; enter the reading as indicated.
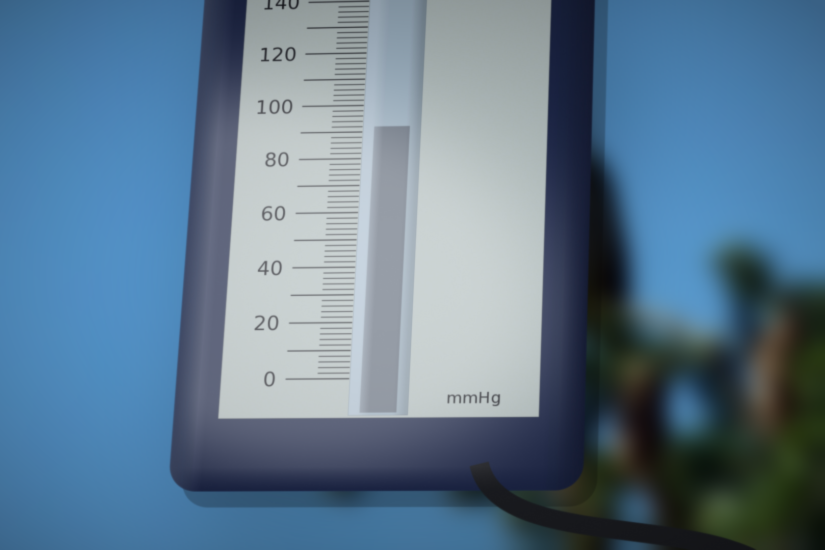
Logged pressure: 92 mmHg
